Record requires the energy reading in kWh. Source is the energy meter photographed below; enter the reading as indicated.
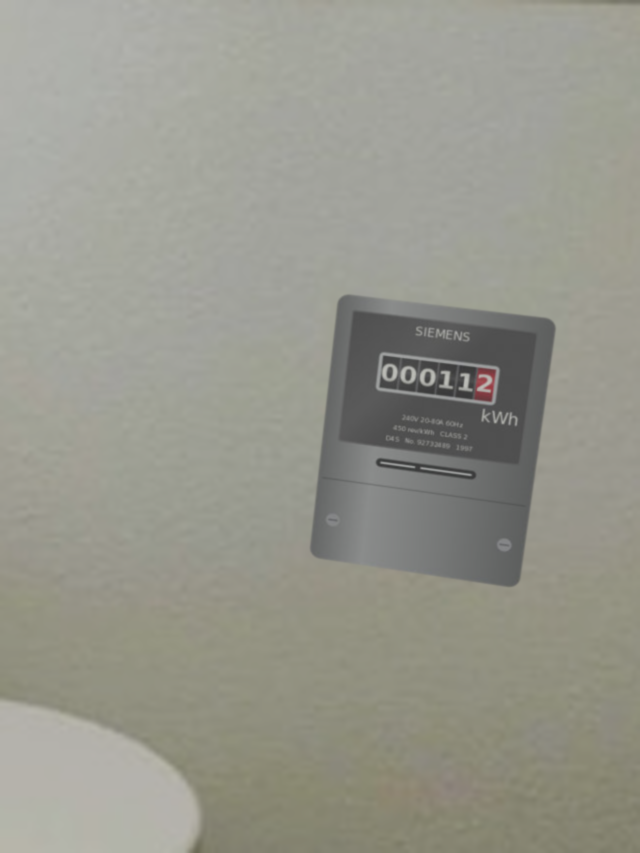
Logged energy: 11.2 kWh
